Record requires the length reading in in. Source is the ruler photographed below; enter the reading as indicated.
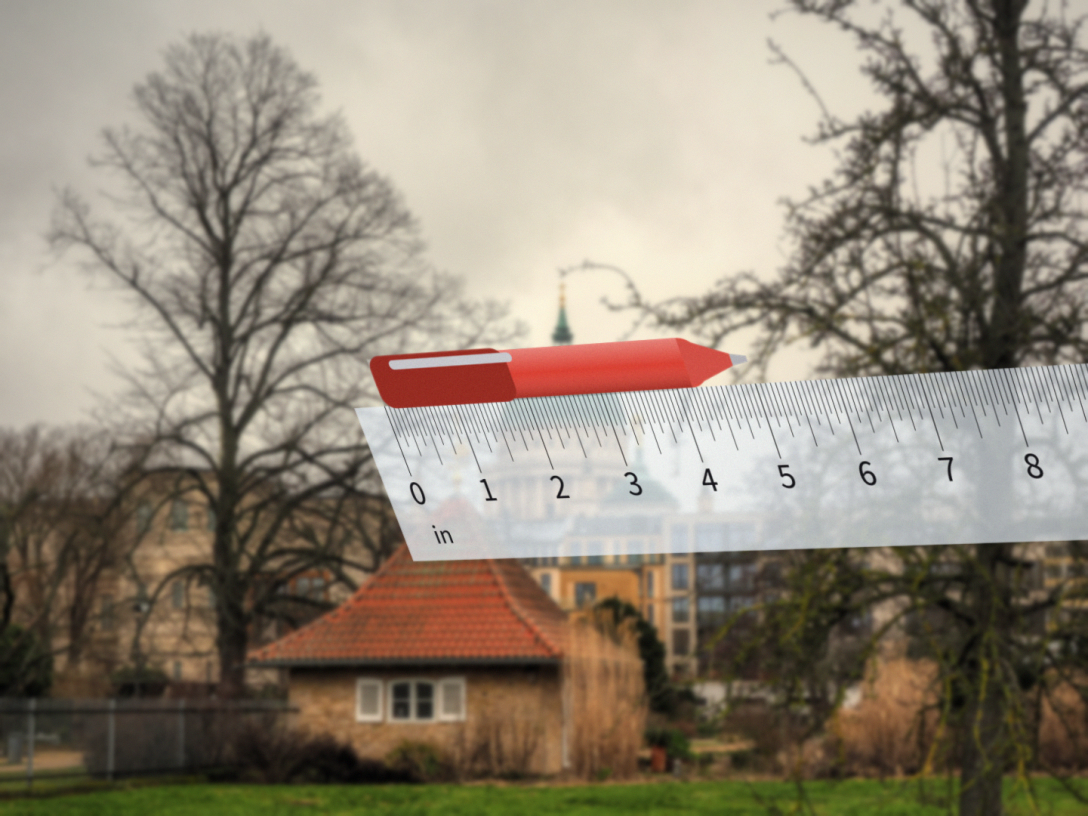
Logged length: 5 in
